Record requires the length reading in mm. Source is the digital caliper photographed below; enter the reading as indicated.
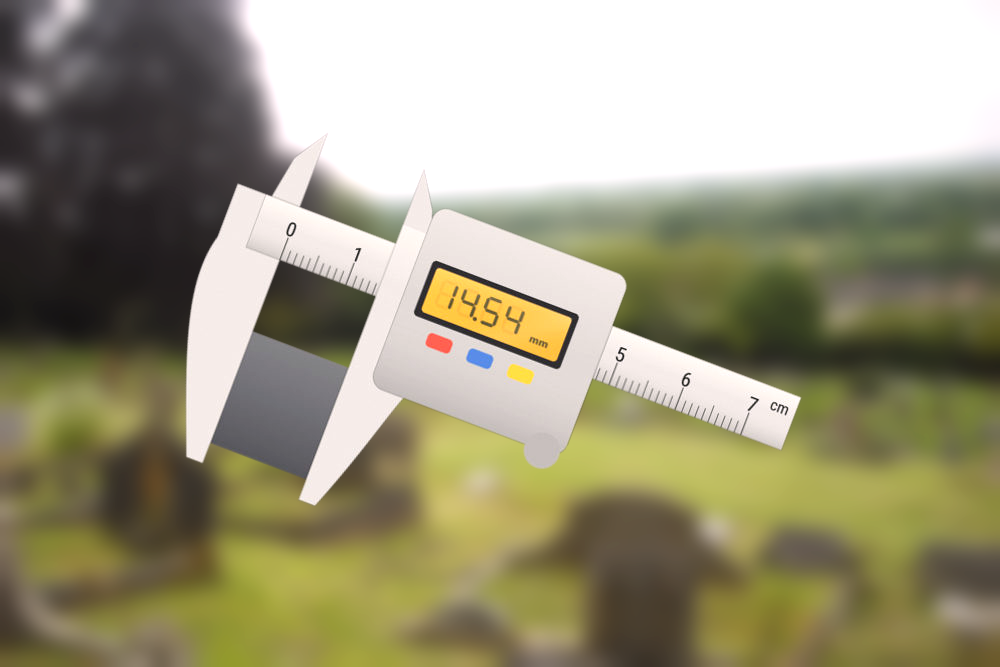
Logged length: 14.54 mm
